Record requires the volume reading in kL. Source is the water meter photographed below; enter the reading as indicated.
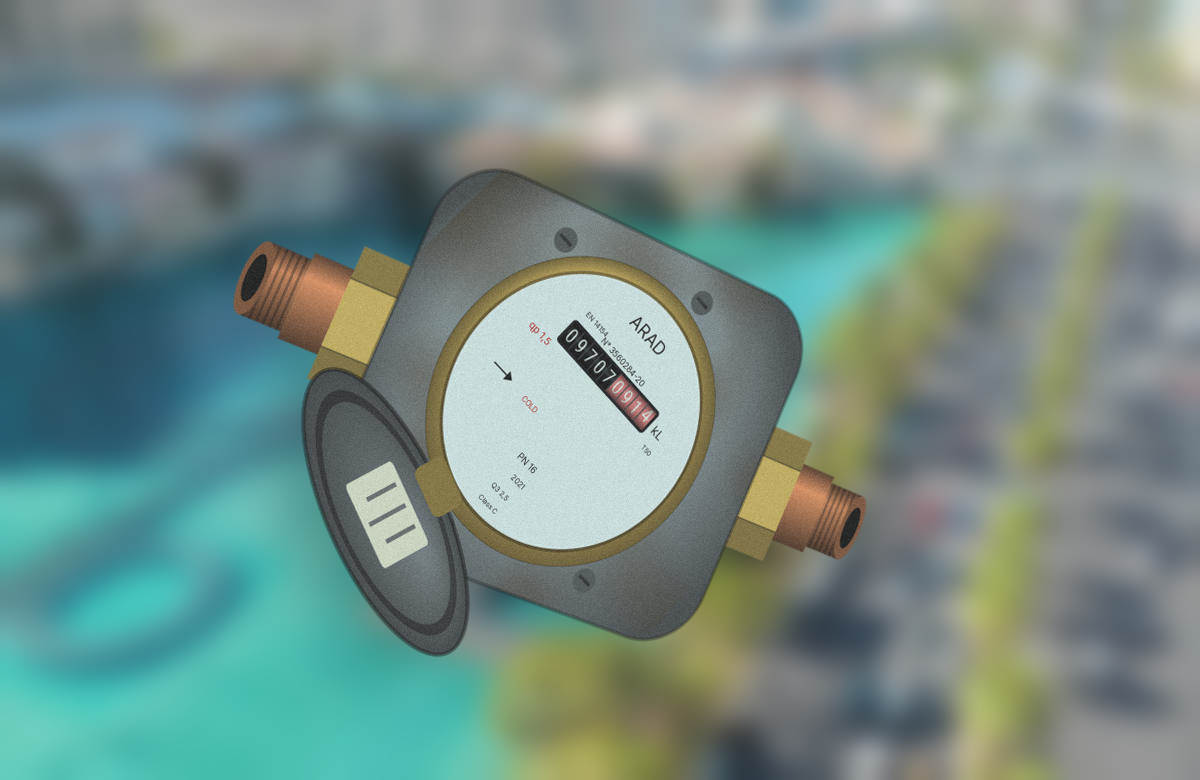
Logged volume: 9707.0914 kL
